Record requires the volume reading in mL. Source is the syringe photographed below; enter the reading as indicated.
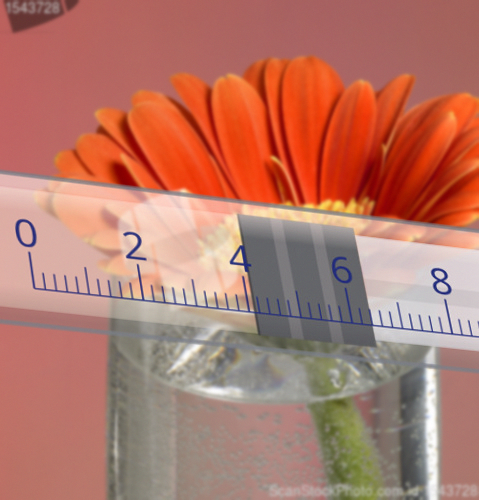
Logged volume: 4.1 mL
